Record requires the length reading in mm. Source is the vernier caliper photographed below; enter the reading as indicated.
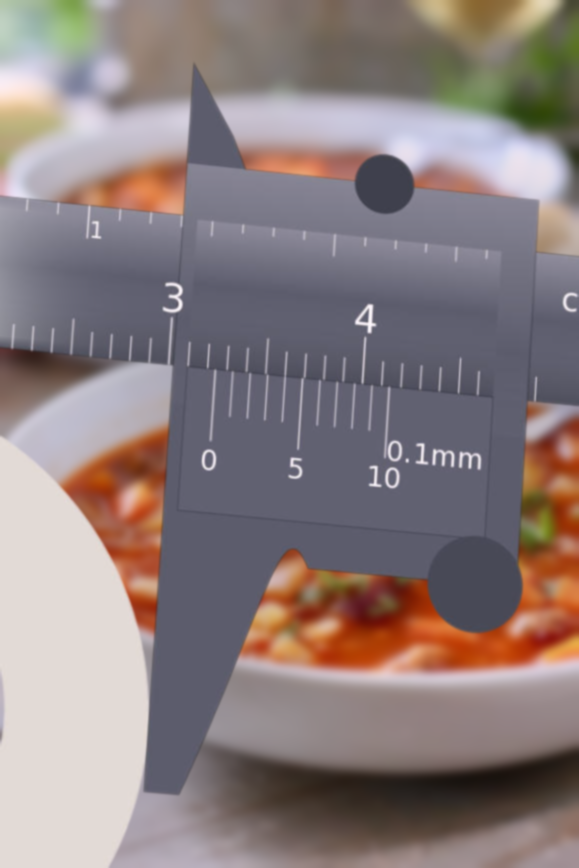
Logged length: 32.4 mm
